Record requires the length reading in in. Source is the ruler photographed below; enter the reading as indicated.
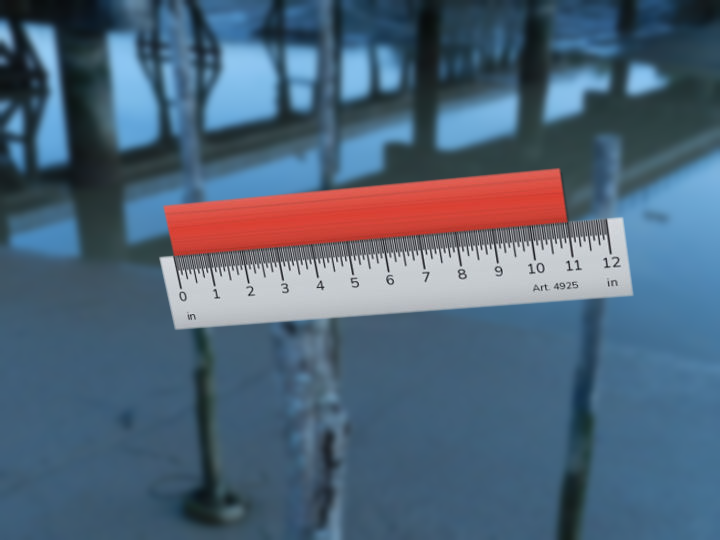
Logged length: 11 in
